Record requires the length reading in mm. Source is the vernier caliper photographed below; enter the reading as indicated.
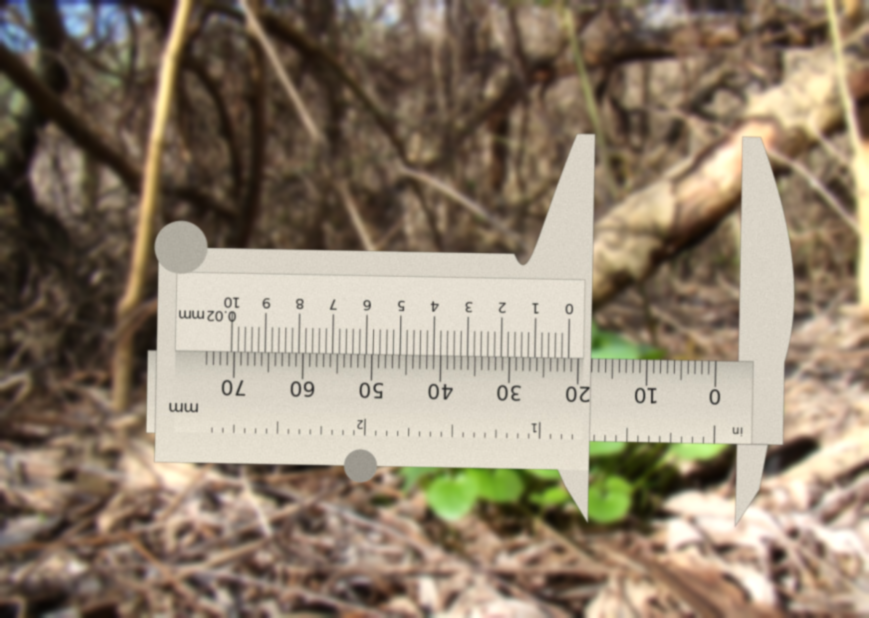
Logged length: 21.4 mm
